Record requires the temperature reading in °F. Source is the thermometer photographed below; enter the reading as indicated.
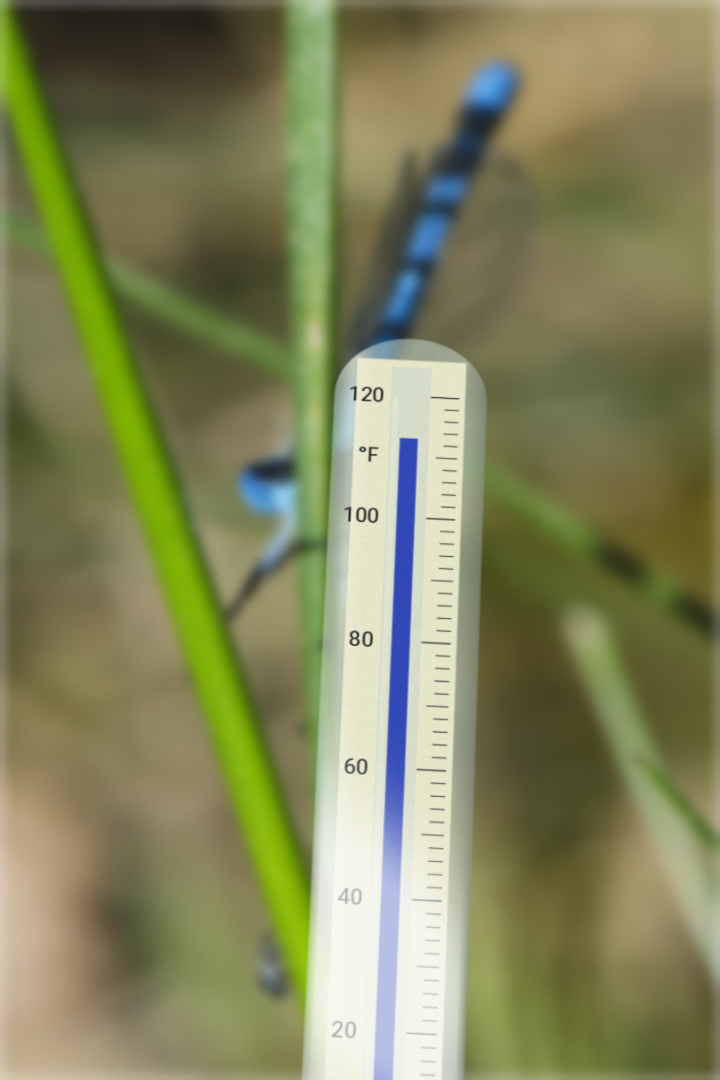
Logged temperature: 113 °F
